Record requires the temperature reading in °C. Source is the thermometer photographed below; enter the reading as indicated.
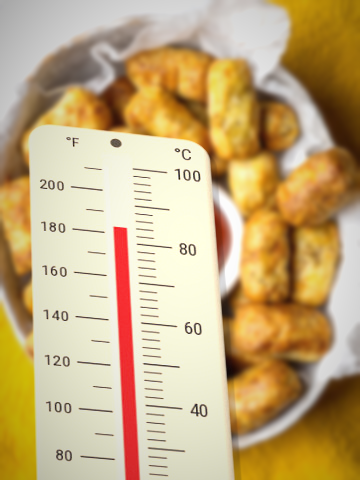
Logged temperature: 84 °C
